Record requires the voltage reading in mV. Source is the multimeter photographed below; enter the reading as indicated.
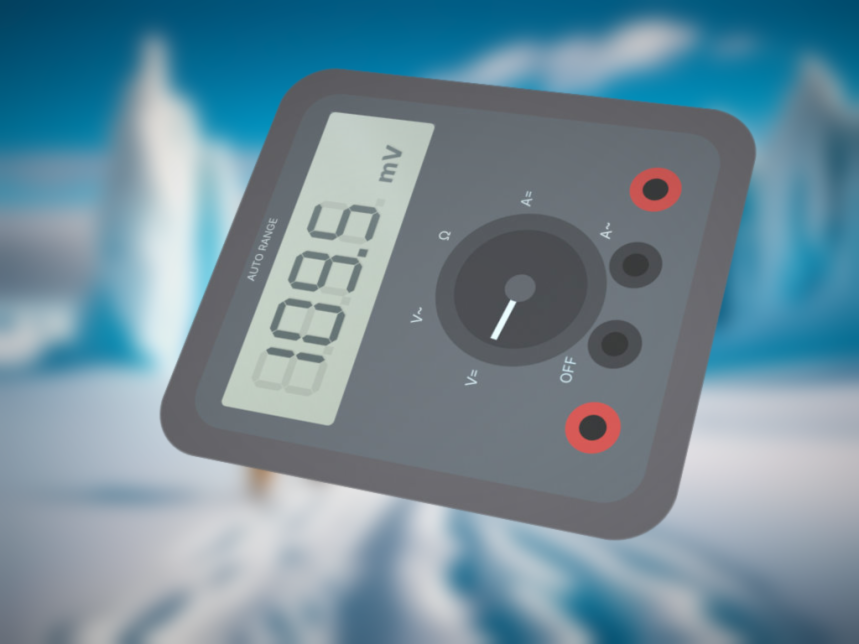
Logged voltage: 109.5 mV
